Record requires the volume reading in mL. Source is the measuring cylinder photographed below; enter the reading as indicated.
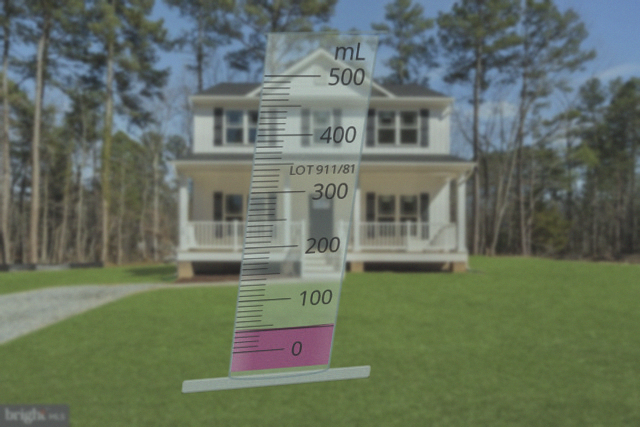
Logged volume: 40 mL
